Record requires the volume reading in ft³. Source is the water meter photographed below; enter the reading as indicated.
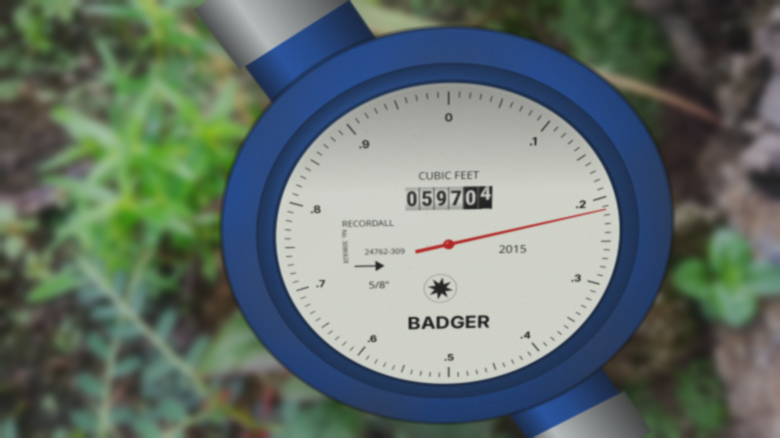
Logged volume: 59704.21 ft³
